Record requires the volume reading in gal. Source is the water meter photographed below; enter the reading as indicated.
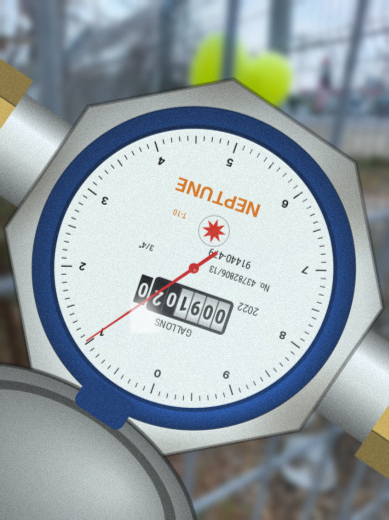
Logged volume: 91021.0 gal
